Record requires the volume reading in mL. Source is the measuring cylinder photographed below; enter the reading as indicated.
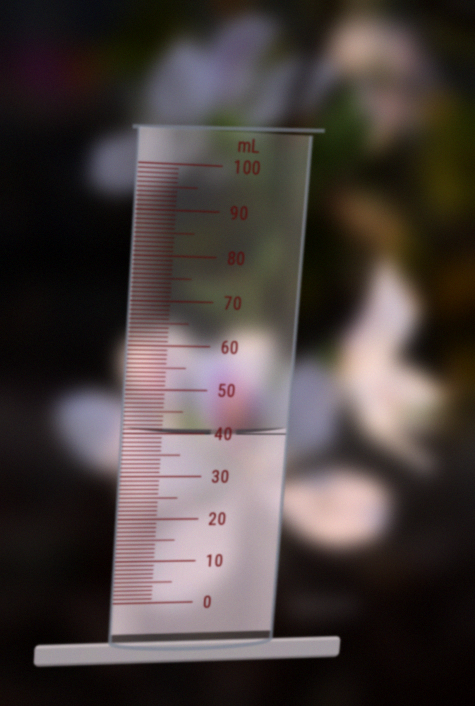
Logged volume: 40 mL
